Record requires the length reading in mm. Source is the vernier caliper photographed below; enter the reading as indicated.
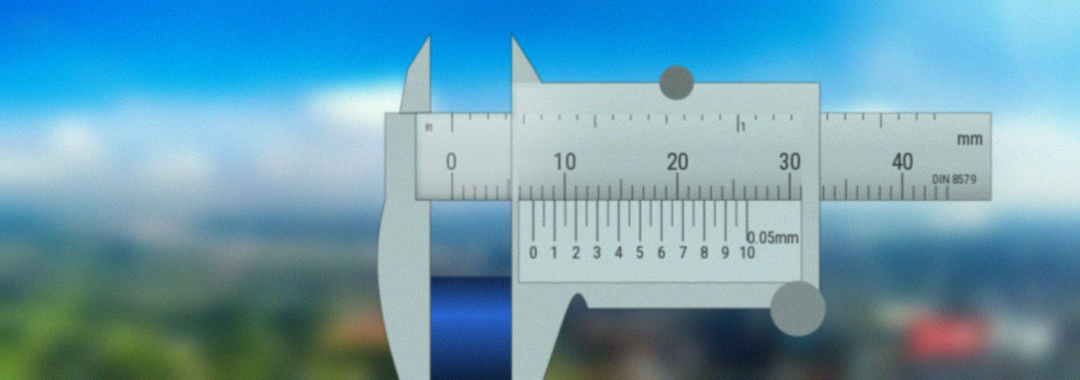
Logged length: 7.2 mm
